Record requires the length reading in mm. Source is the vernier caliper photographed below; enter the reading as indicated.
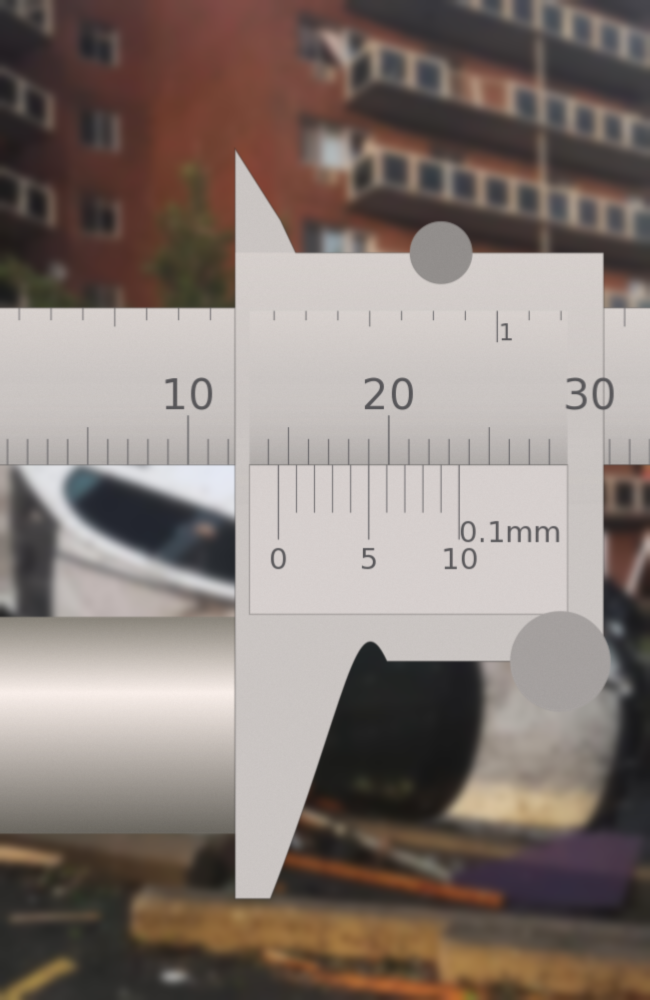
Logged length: 14.5 mm
